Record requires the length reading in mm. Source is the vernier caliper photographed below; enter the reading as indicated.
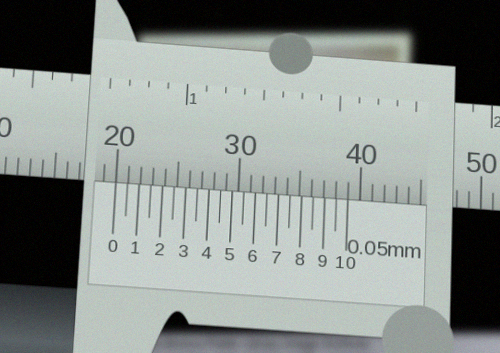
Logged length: 20.0 mm
